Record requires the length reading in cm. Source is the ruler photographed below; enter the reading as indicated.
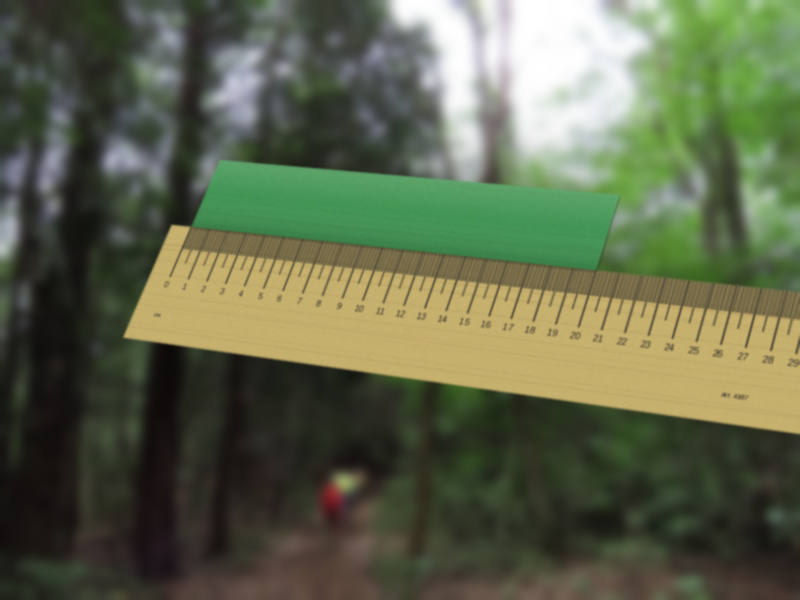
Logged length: 20 cm
